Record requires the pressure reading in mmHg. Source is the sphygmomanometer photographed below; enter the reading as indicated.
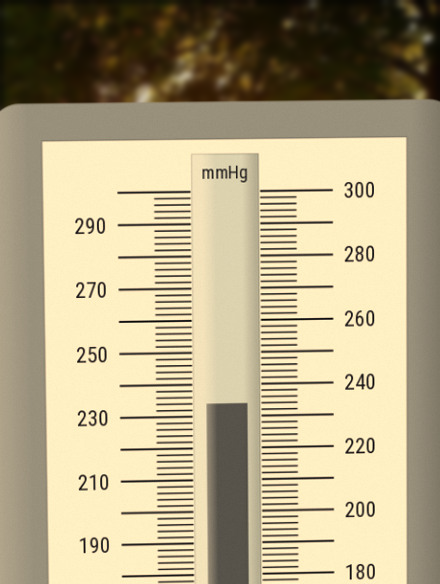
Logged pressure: 234 mmHg
